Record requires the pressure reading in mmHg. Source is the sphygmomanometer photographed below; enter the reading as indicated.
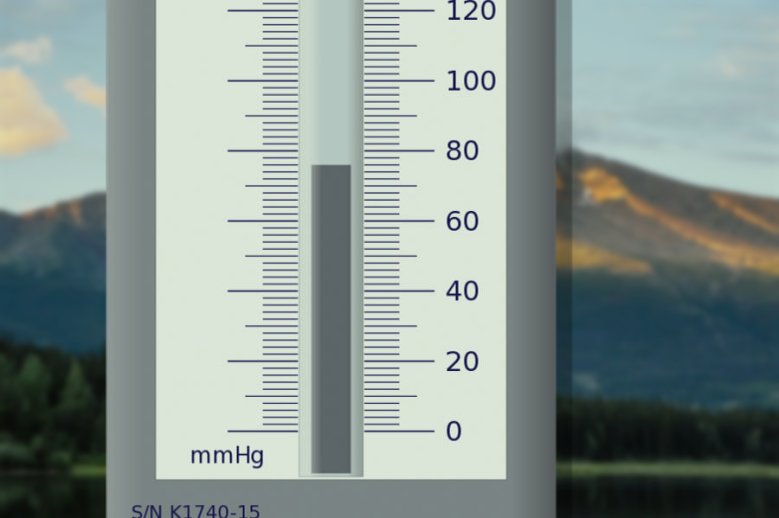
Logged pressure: 76 mmHg
